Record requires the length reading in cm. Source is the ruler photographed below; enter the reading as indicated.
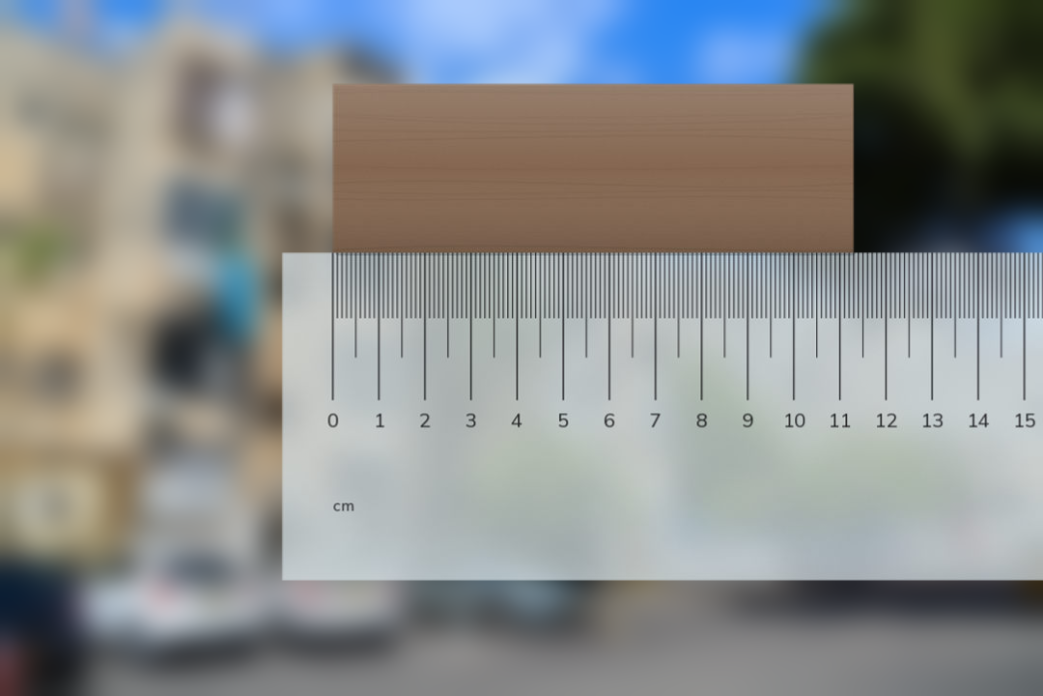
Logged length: 11.3 cm
